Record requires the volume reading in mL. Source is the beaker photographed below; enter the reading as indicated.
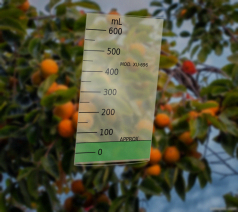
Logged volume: 50 mL
